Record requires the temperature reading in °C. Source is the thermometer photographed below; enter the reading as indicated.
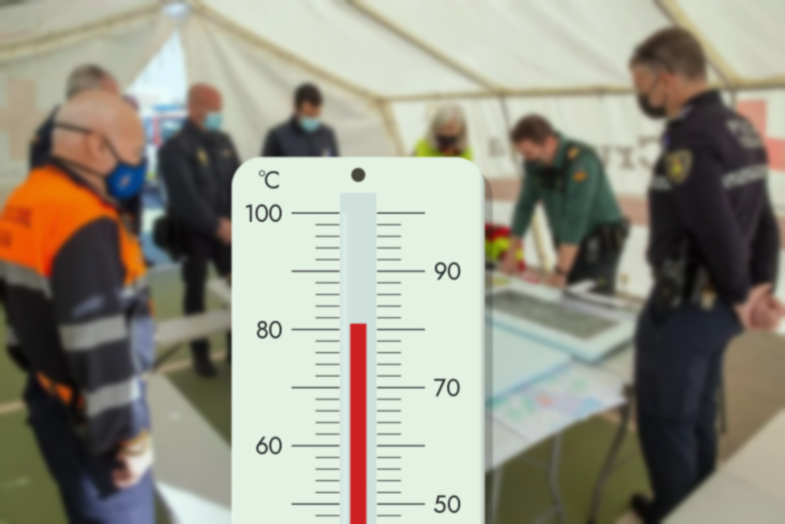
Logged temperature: 81 °C
